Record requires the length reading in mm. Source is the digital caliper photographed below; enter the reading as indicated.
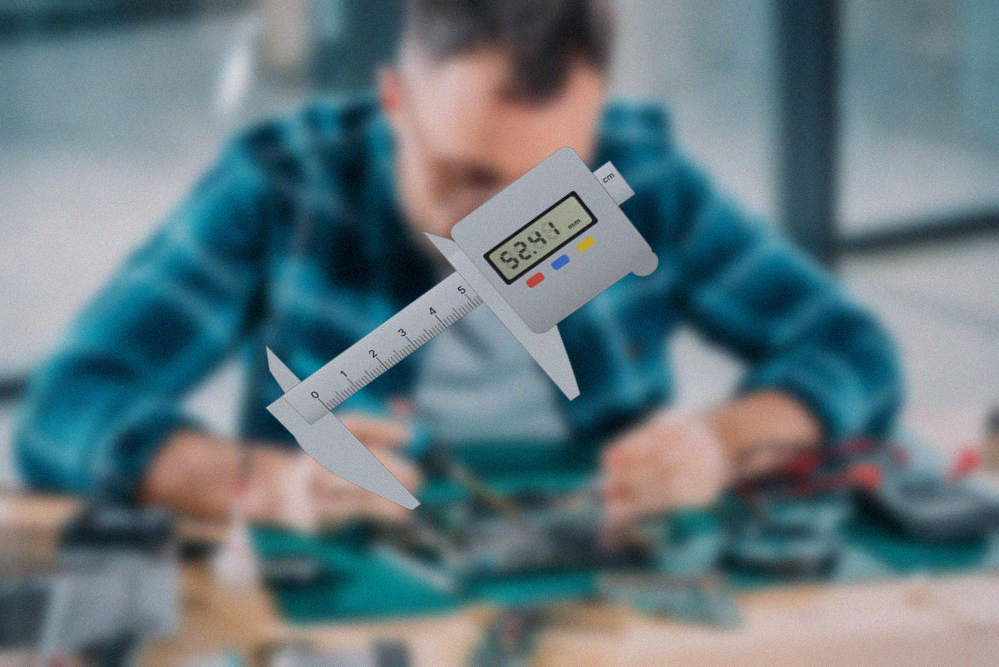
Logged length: 52.41 mm
